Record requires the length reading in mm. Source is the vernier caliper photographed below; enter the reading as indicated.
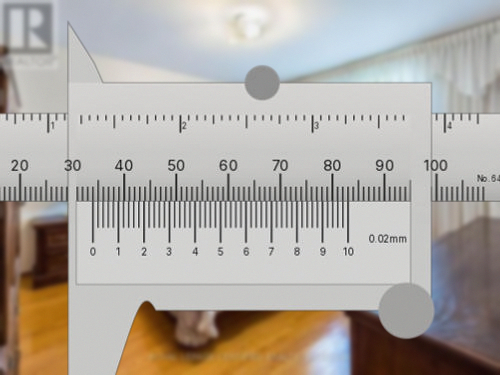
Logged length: 34.0 mm
